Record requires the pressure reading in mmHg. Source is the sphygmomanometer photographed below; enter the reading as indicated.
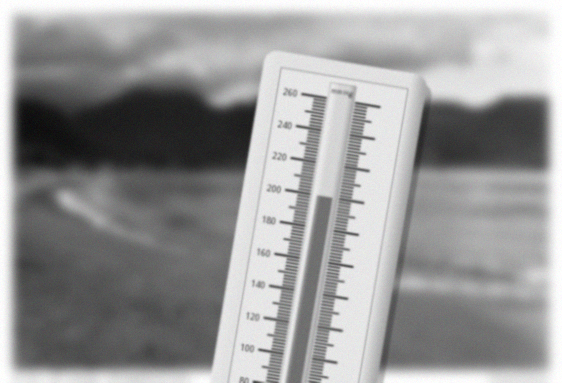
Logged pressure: 200 mmHg
